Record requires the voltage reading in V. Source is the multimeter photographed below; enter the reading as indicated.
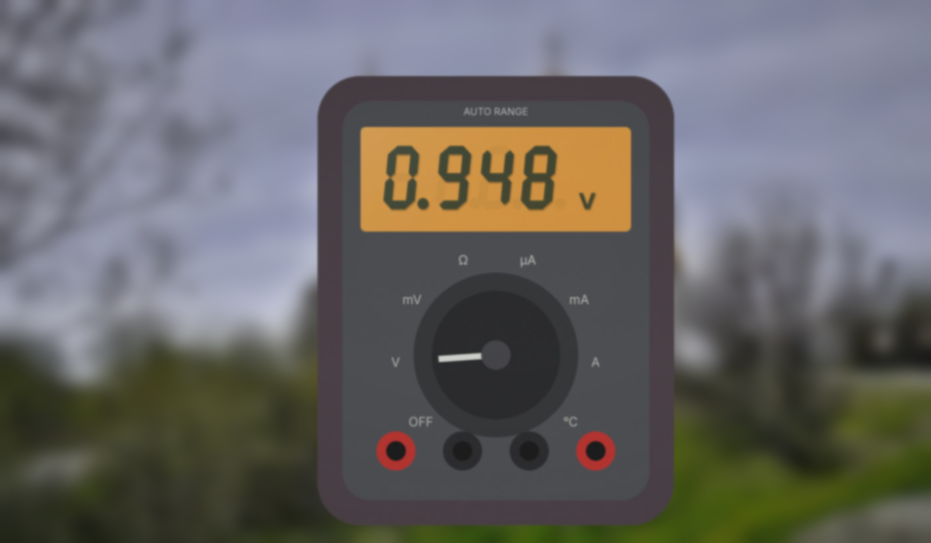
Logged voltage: 0.948 V
